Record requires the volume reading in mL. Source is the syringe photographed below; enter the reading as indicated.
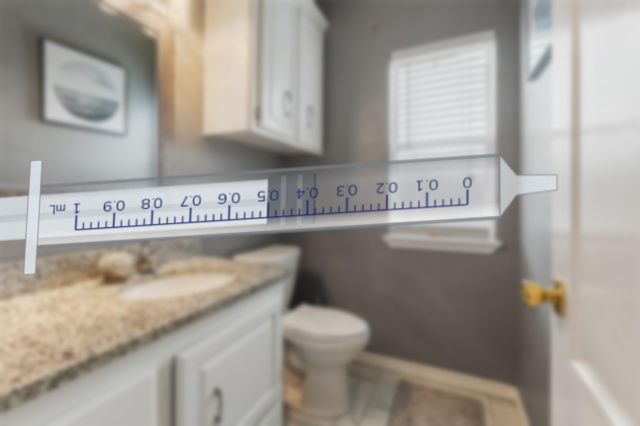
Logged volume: 0.38 mL
